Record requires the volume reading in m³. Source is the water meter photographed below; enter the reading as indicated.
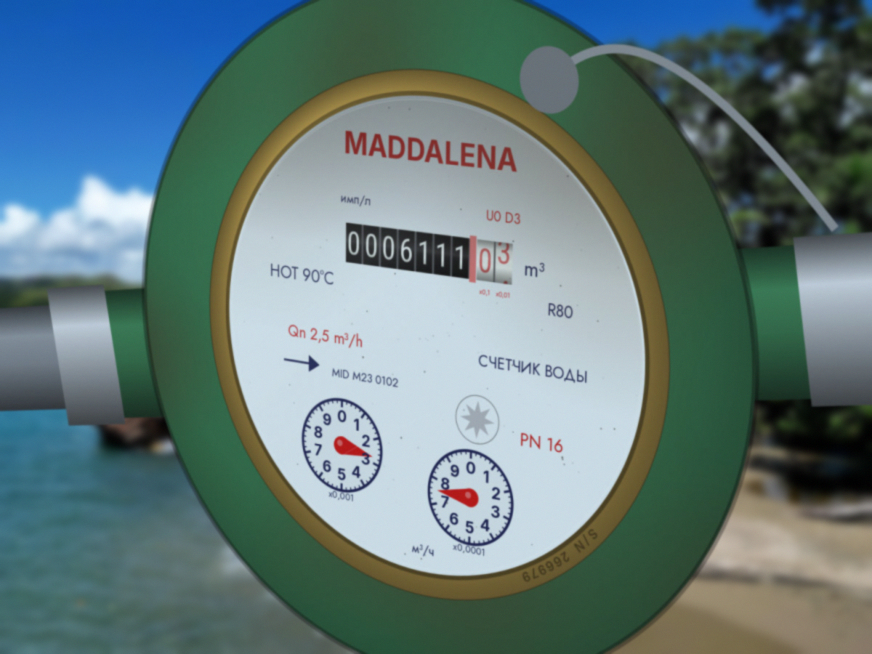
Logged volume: 6111.0327 m³
